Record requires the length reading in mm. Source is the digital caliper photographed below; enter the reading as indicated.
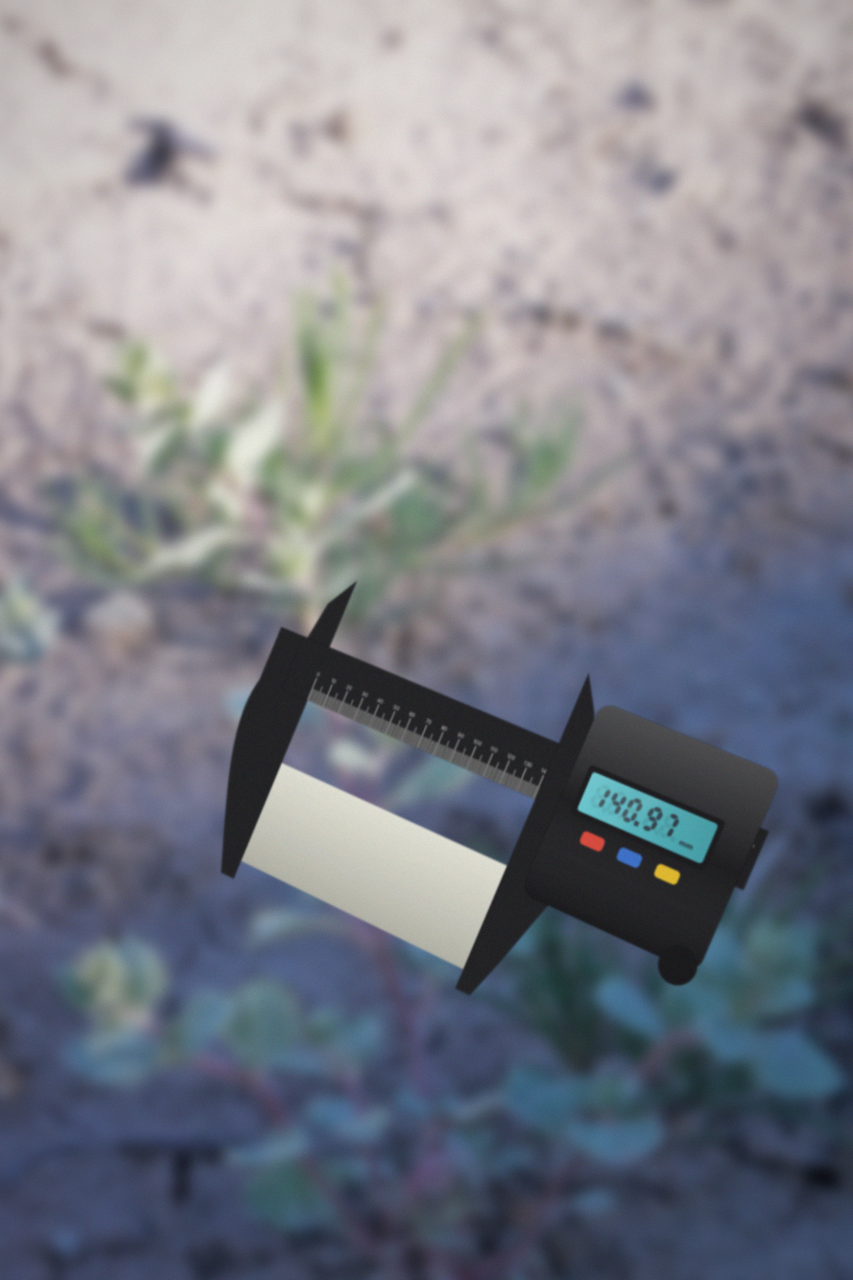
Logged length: 140.97 mm
